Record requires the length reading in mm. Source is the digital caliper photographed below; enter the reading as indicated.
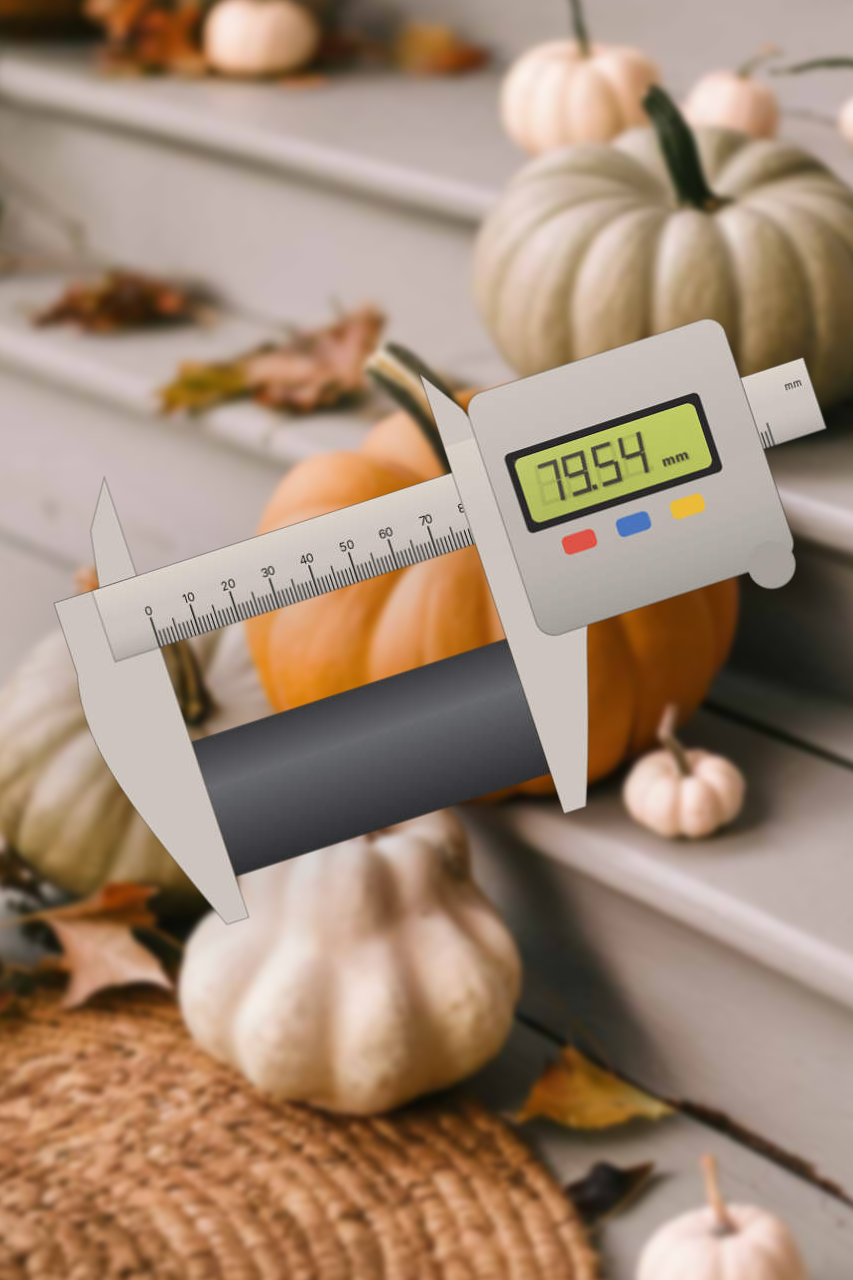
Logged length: 79.54 mm
